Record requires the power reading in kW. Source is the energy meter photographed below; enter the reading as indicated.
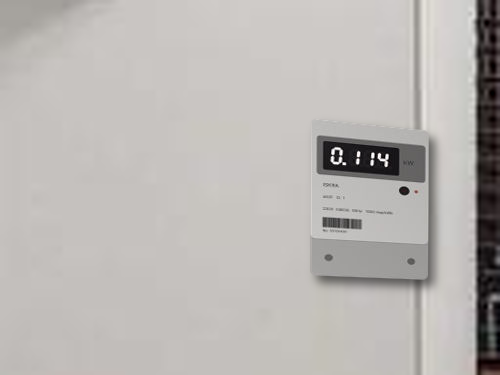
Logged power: 0.114 kW
